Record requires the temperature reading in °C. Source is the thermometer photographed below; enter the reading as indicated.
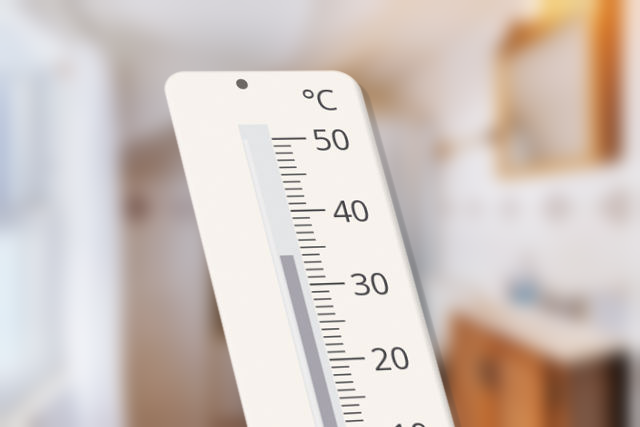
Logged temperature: 34 °C
